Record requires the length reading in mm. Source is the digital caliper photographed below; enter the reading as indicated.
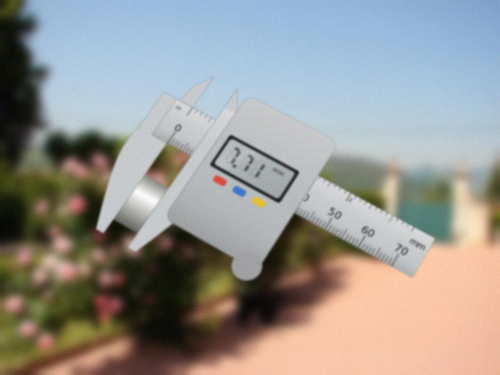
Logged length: 7.71 mm
